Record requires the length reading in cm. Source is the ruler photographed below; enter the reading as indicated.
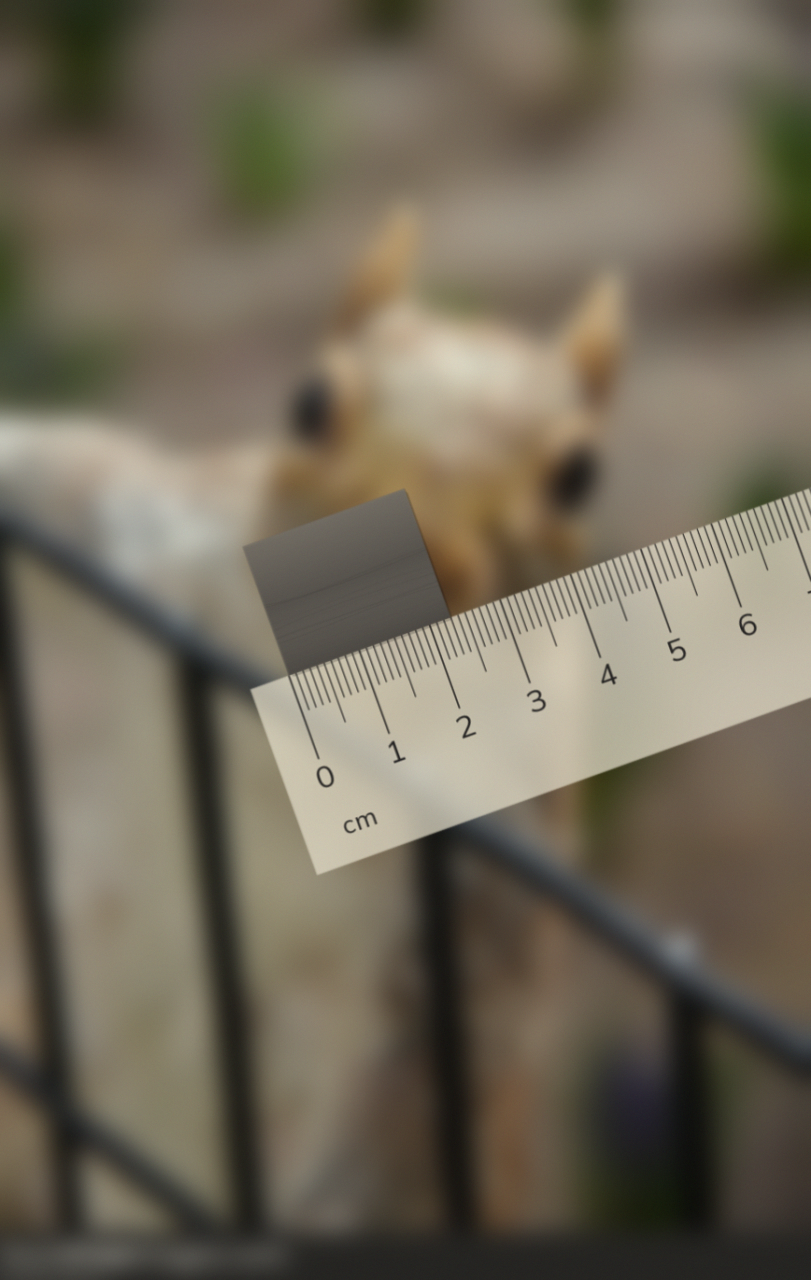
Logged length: 2.3 cm
